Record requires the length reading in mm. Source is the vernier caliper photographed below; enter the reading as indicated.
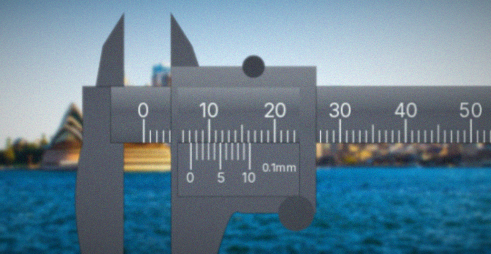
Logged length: 7.2 mm
